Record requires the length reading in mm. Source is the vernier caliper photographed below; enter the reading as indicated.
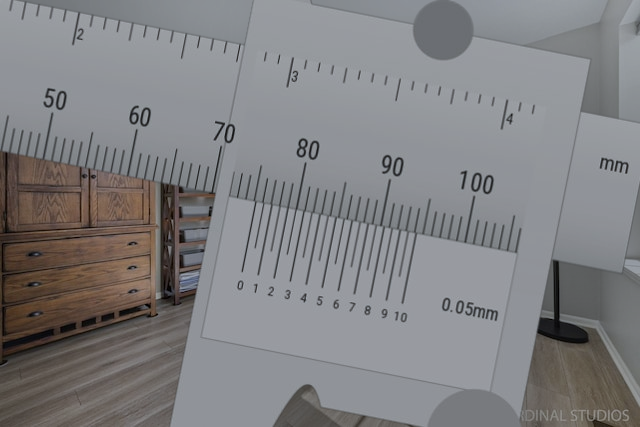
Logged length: 75.2 mm
